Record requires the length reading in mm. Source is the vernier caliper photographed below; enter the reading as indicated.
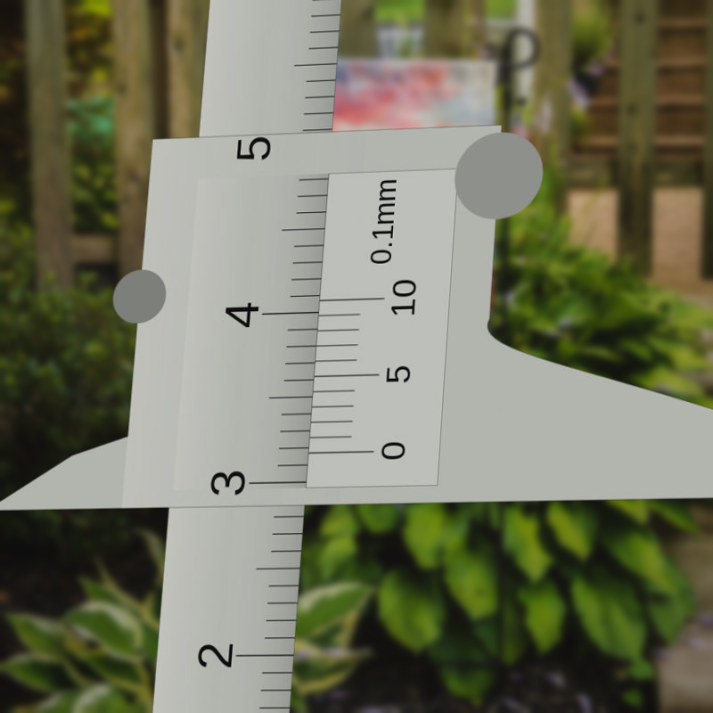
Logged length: 31.7 mm
